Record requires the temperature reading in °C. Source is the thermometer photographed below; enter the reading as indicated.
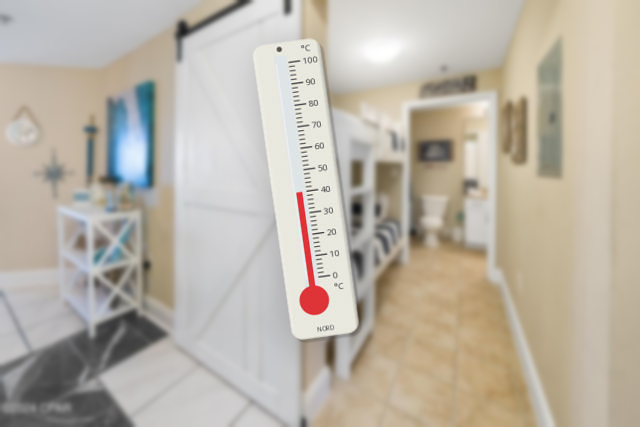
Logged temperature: 40 °C
